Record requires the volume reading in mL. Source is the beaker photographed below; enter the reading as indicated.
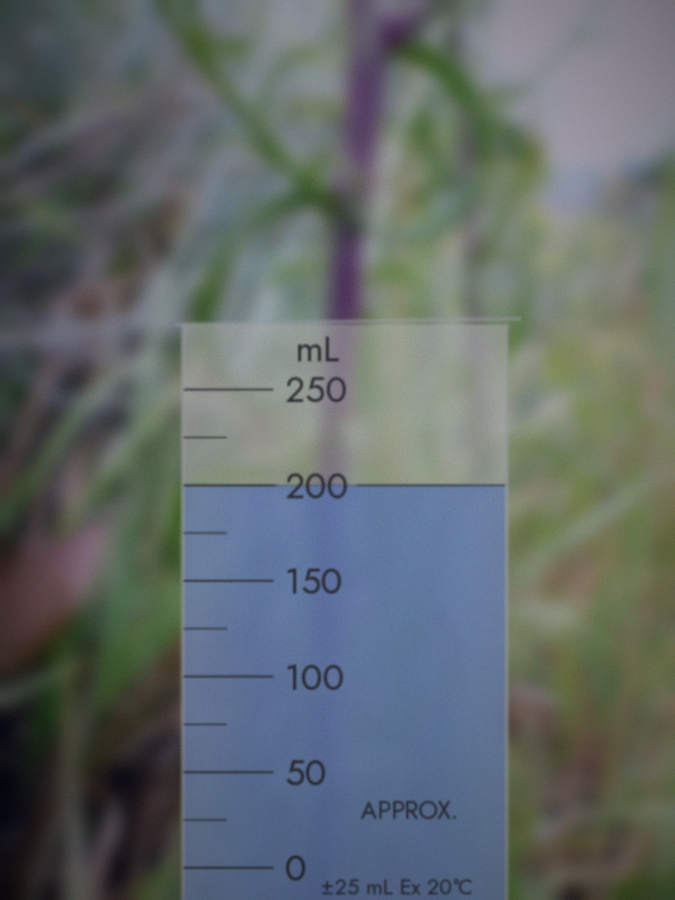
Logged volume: 200 mL
